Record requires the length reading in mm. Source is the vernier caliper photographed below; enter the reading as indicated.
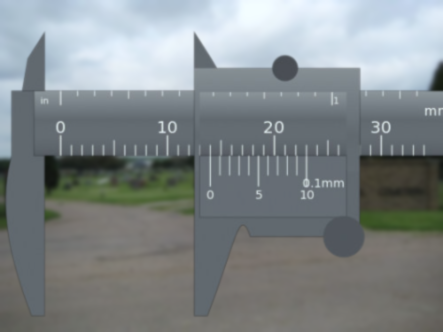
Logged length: 14.0 mm
